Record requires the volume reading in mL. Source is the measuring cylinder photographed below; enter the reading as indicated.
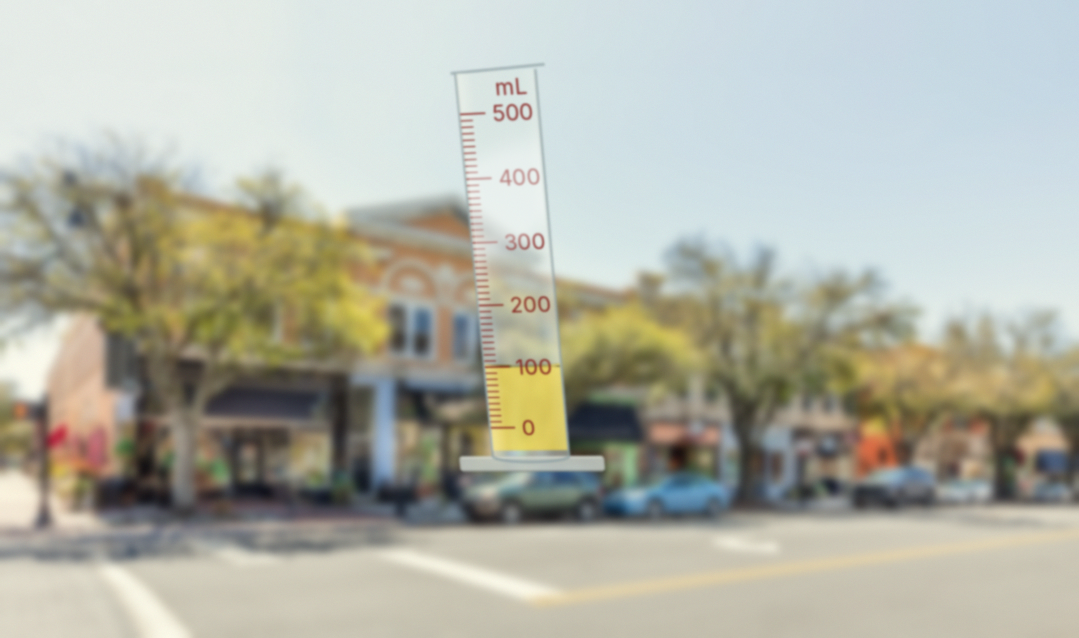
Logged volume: 100 mL
